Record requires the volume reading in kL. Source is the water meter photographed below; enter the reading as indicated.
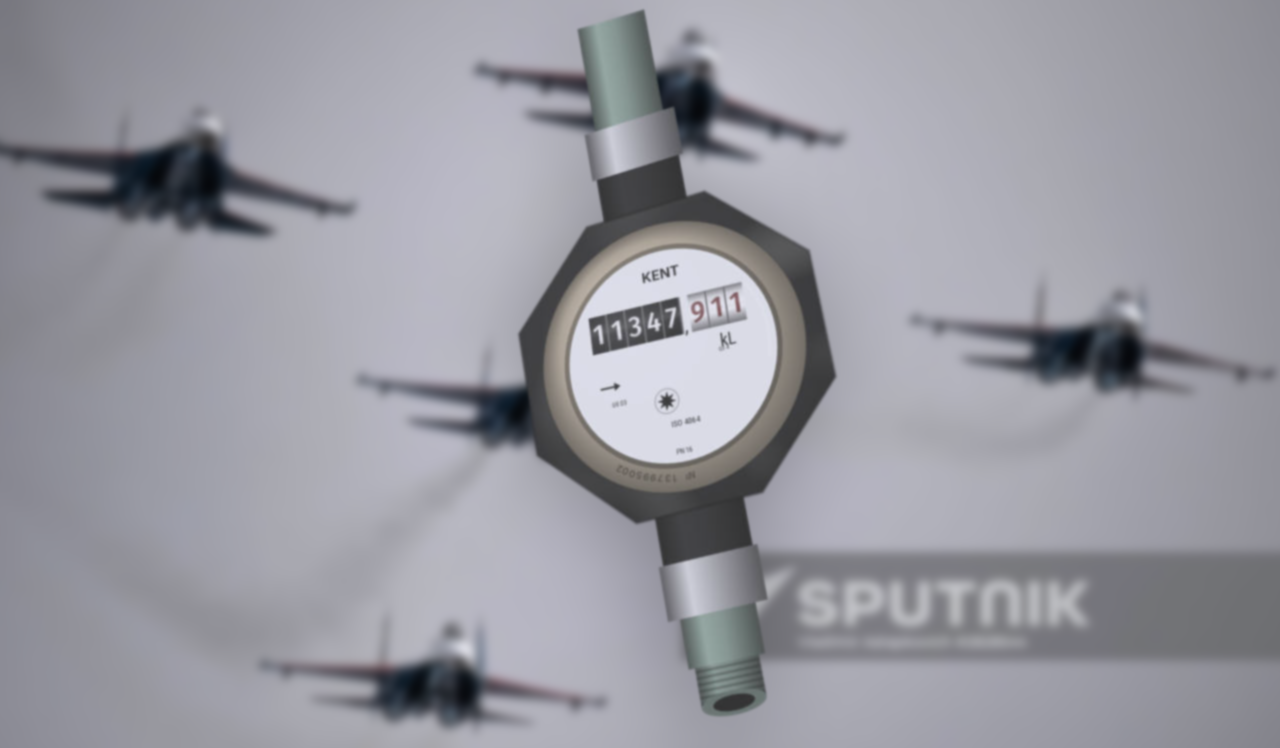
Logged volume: 11347.911 kL
